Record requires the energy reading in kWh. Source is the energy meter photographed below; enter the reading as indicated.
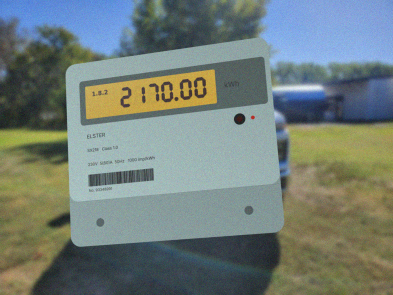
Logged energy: 2170.00 kWh
